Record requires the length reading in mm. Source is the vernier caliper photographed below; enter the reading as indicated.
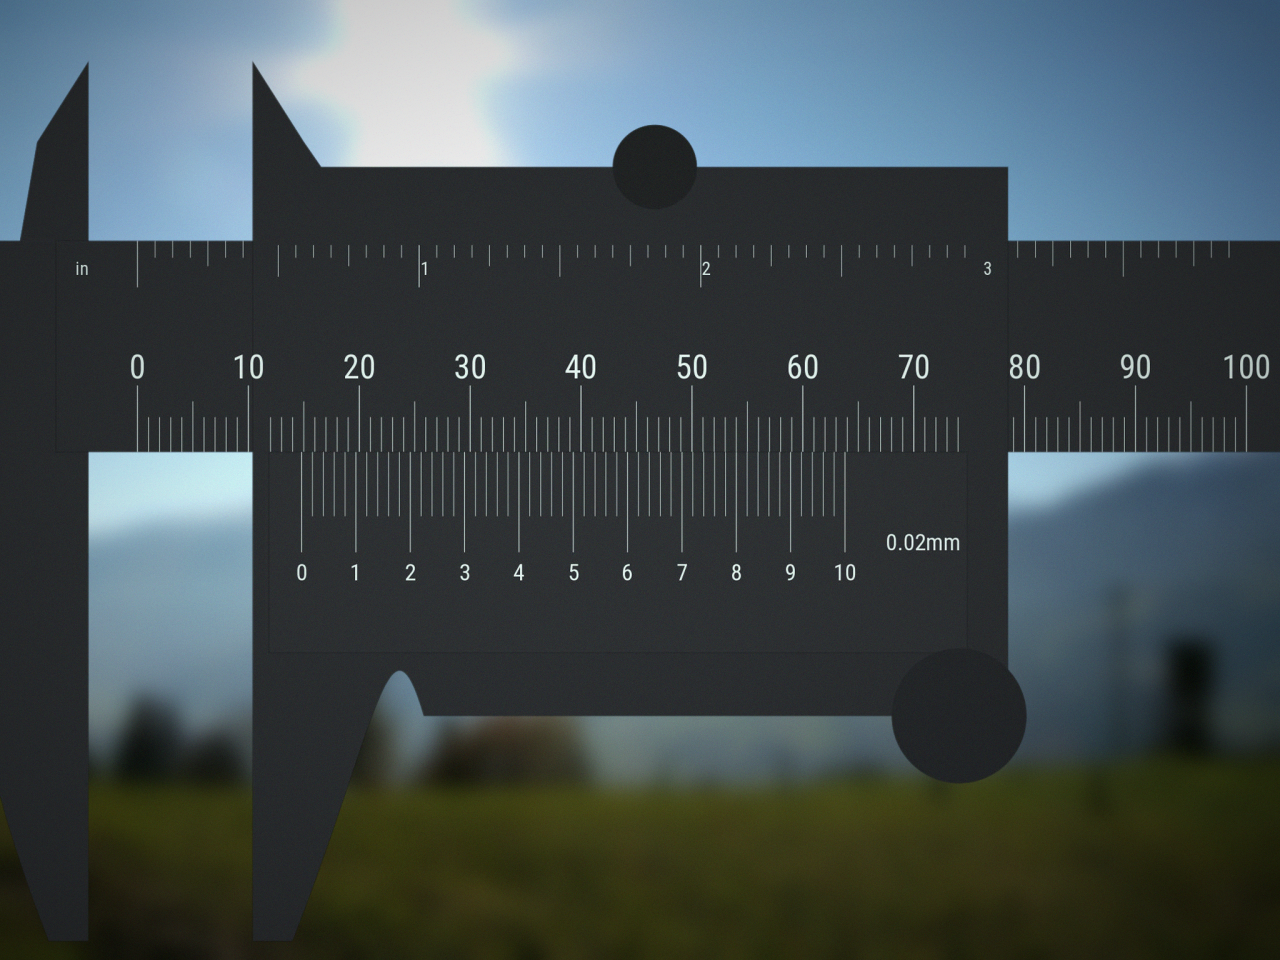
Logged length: 14.8 mm
